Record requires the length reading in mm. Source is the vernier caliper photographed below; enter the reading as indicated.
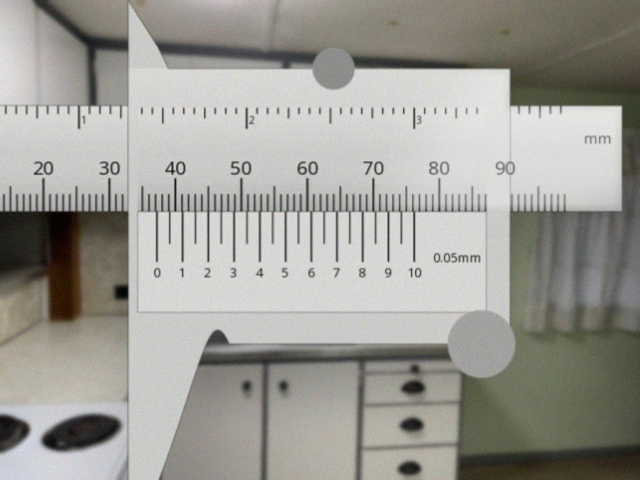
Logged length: 37.2 mm
